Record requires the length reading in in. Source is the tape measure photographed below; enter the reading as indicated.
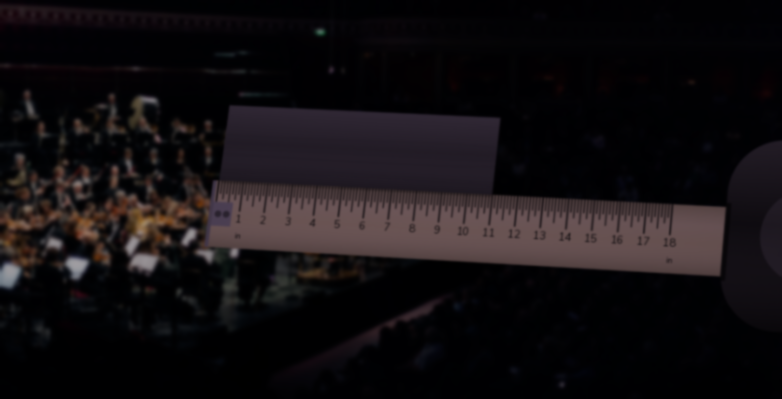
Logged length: 11 in
